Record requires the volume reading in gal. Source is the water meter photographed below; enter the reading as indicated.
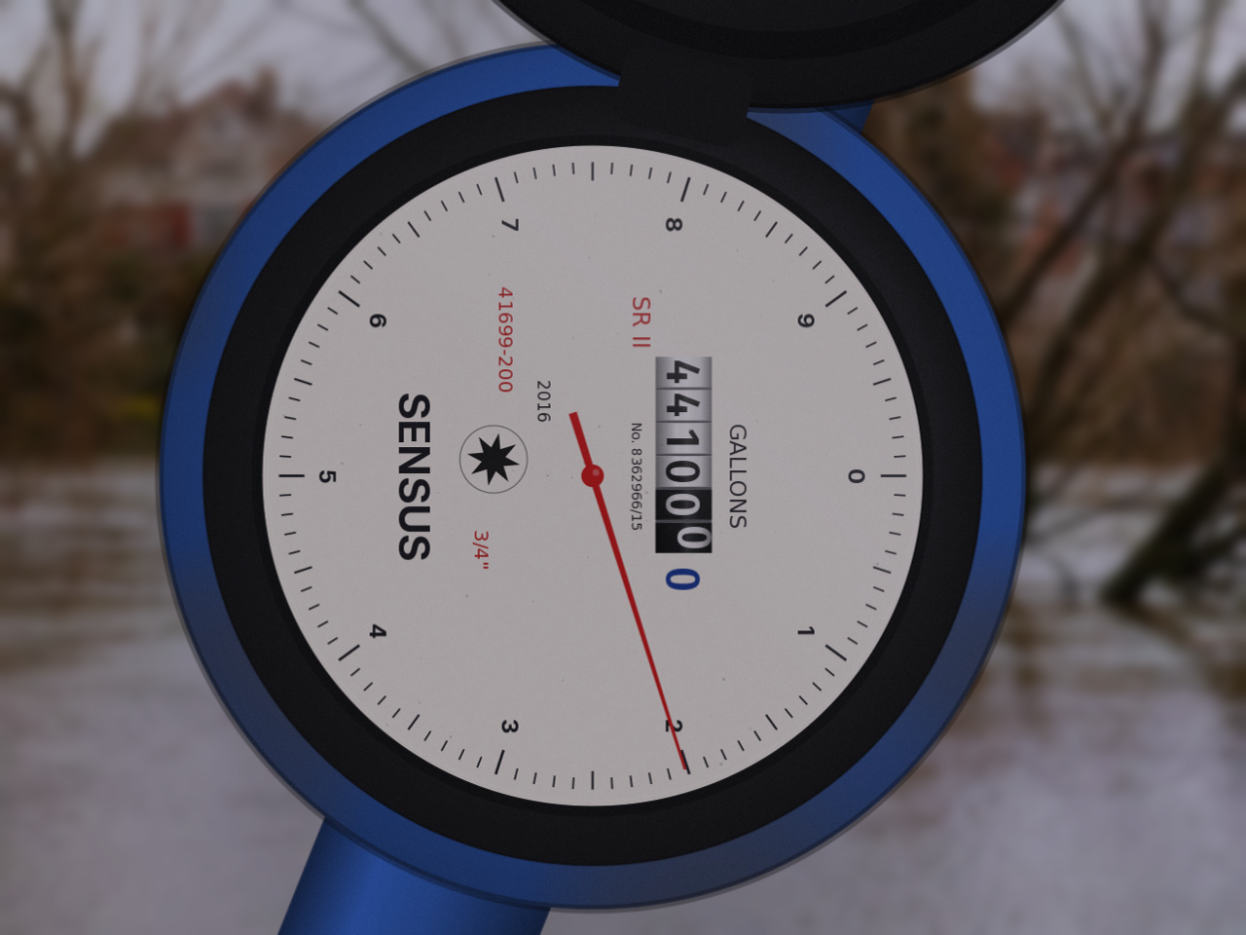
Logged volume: 4410002.0 gal
